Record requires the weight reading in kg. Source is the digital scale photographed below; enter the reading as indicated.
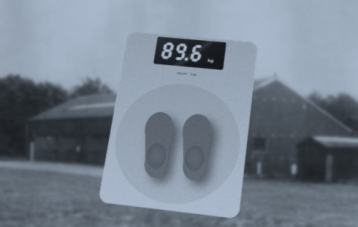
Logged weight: 89.6 kg
